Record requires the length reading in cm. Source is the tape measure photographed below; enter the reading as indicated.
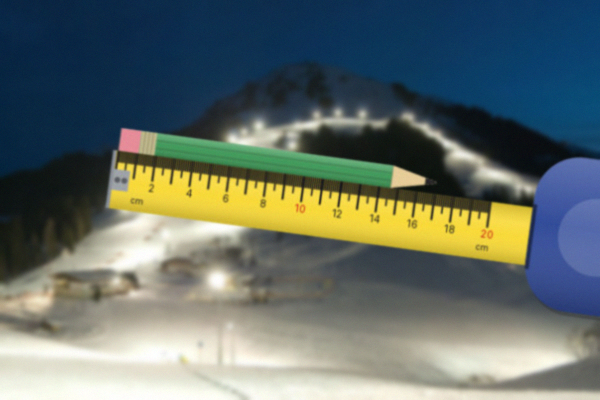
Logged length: 17 cm
